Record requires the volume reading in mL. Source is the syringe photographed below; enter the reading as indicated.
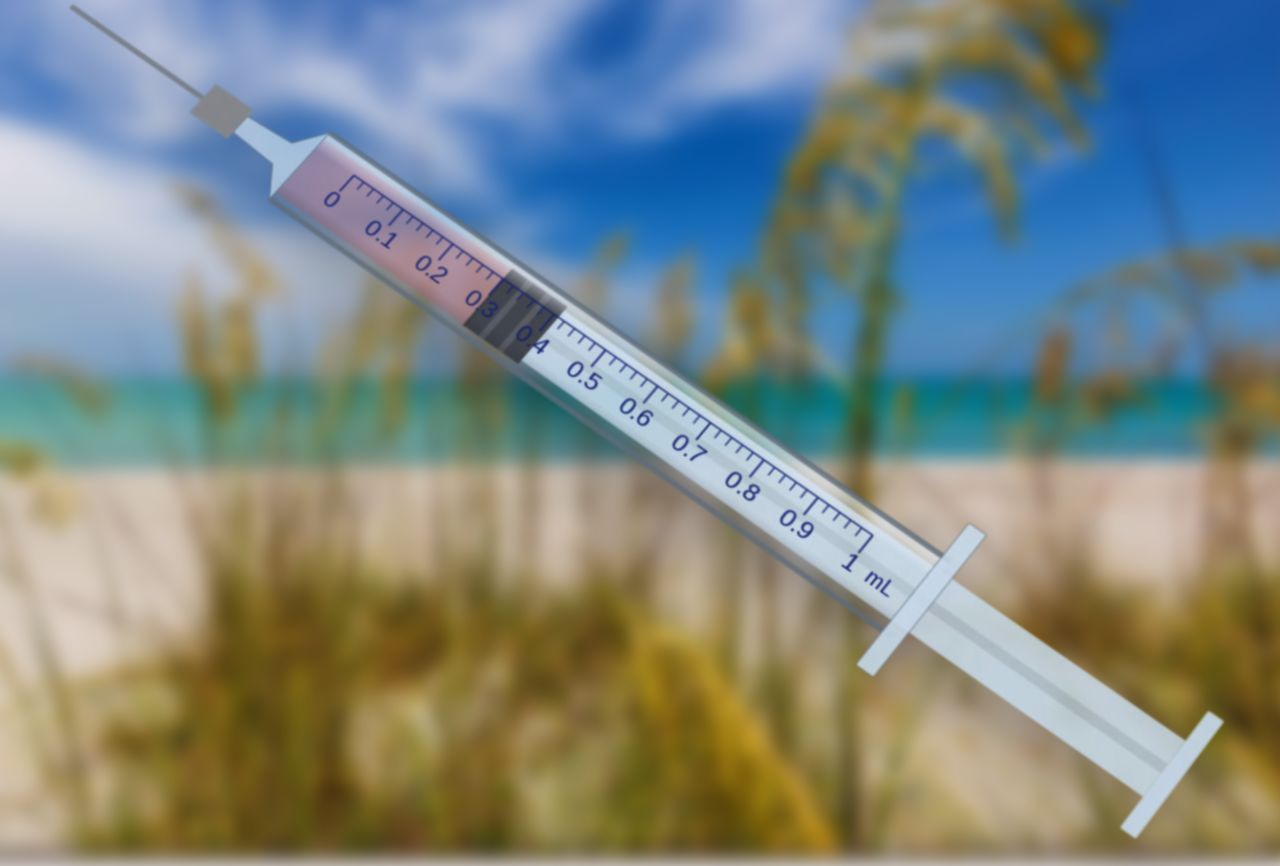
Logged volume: 0.3 mL
